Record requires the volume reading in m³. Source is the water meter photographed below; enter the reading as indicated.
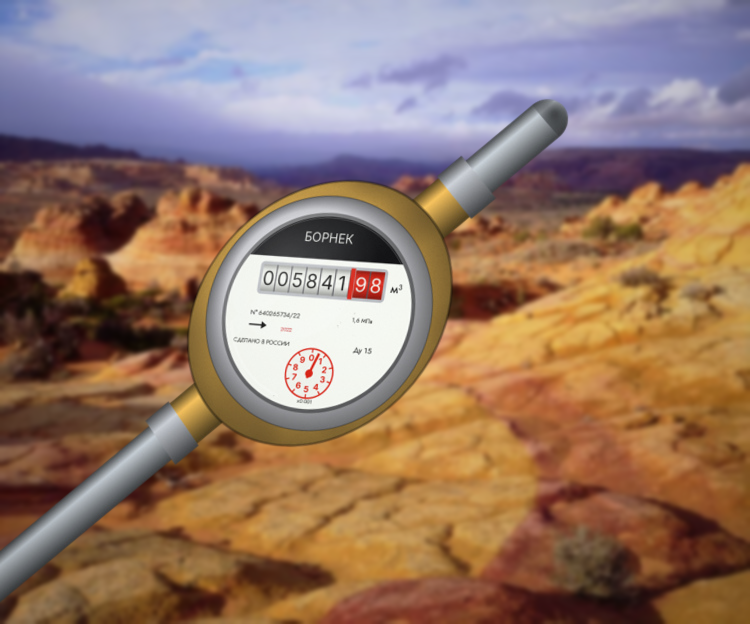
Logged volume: 5841.980 m³
